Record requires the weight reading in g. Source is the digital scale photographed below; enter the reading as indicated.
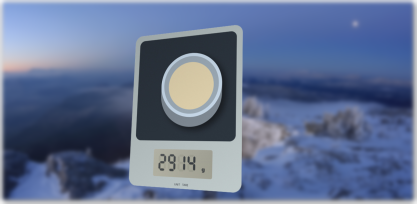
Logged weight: 2914 g
